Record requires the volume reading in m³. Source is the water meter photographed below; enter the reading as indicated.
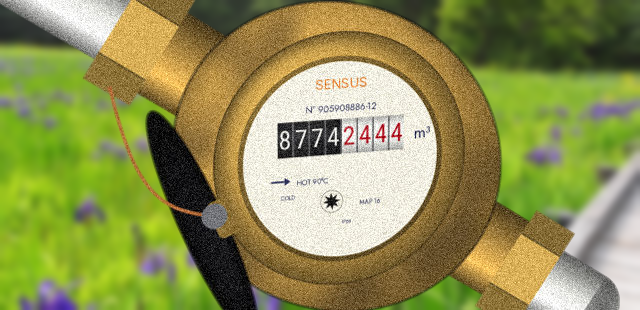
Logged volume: 8774.2444 m³
